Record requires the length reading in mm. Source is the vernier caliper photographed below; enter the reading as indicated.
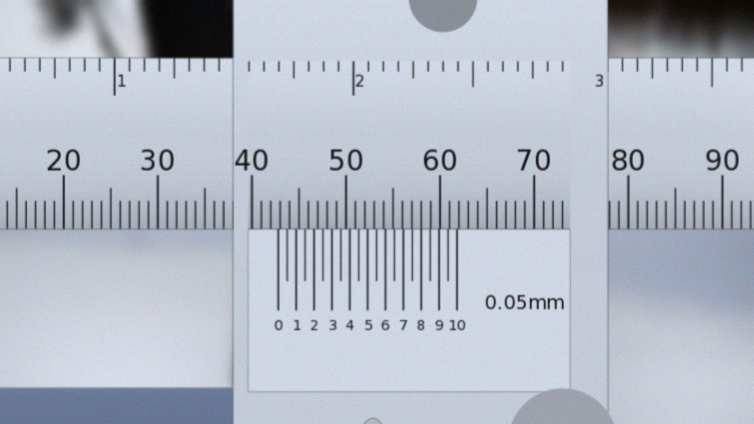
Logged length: 42.8 mm
